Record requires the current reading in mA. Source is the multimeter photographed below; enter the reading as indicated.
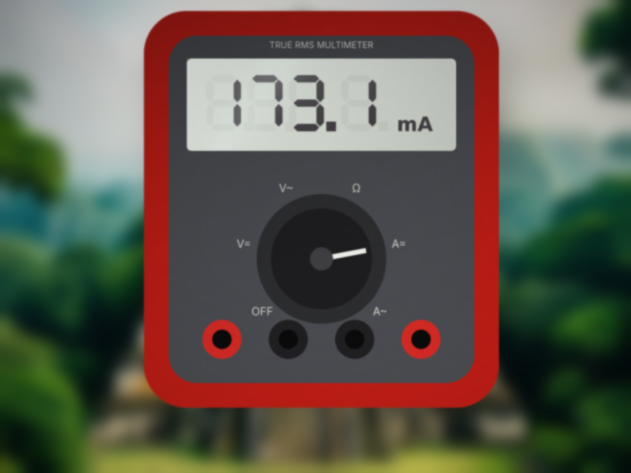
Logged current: 173.1 mA
